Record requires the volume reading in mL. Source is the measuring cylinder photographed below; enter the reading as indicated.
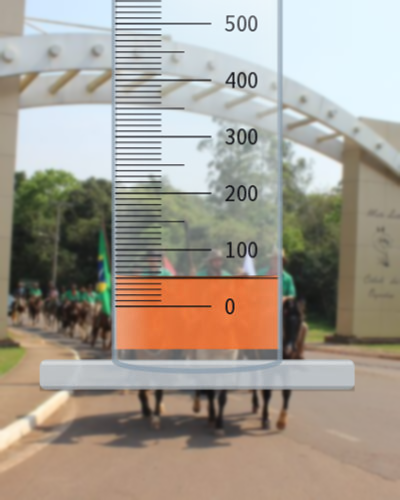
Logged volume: 50 mL
